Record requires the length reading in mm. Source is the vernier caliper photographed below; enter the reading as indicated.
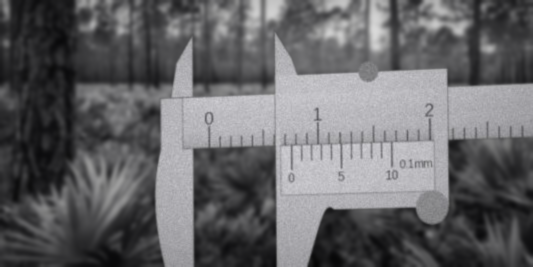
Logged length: 7.6 mm
